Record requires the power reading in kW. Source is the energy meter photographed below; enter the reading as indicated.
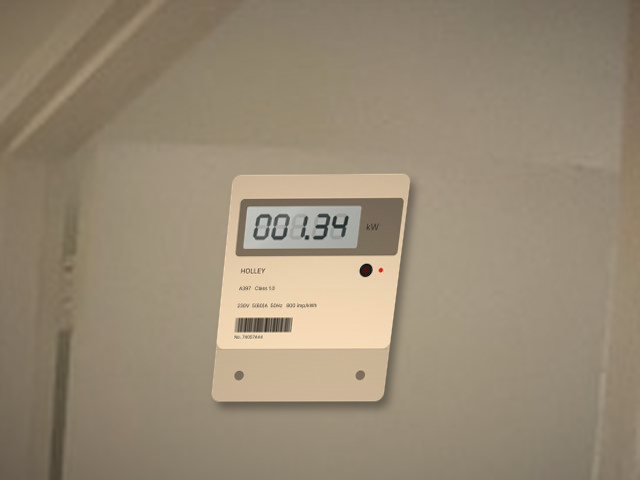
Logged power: 1.34 kW
